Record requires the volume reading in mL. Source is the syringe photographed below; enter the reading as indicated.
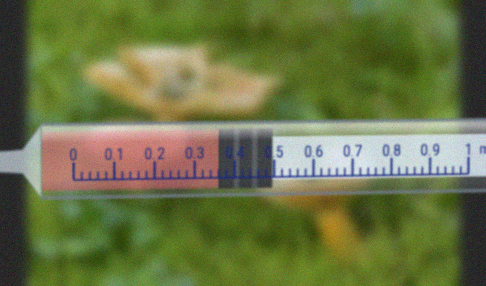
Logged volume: 0.36 mL
